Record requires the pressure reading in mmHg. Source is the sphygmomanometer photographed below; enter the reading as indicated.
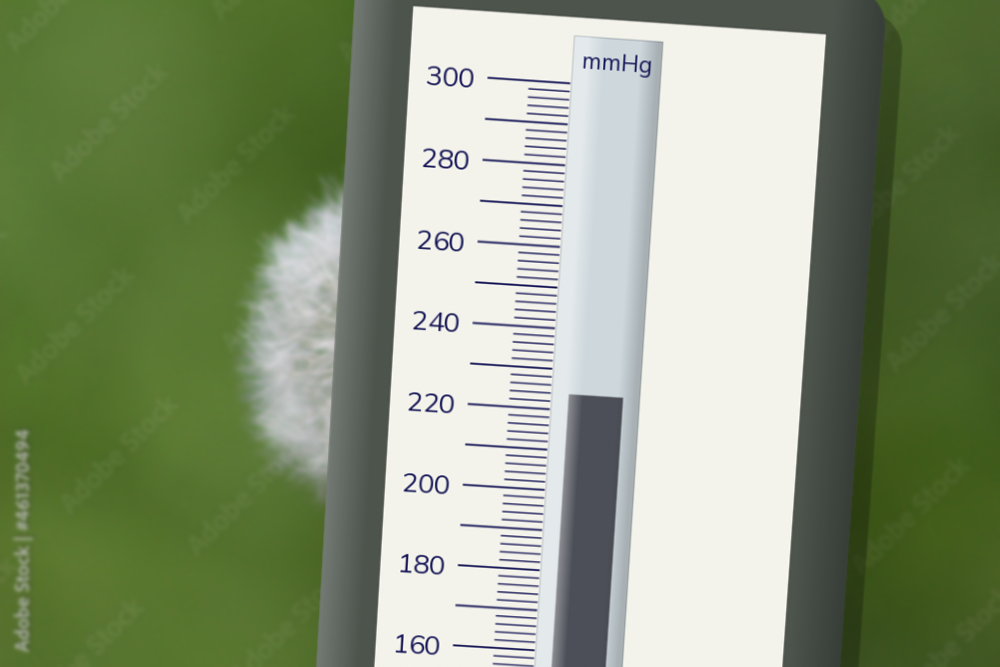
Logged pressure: 224 mmHg
